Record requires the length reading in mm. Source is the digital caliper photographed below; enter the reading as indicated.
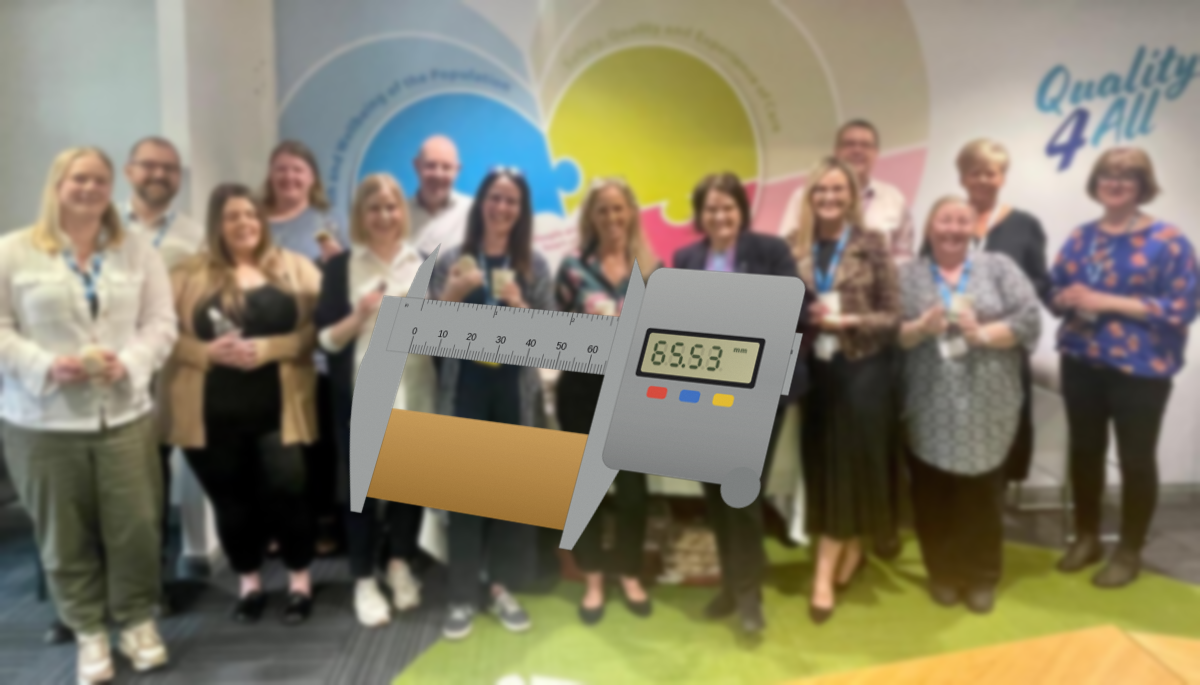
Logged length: 65.53 mm
